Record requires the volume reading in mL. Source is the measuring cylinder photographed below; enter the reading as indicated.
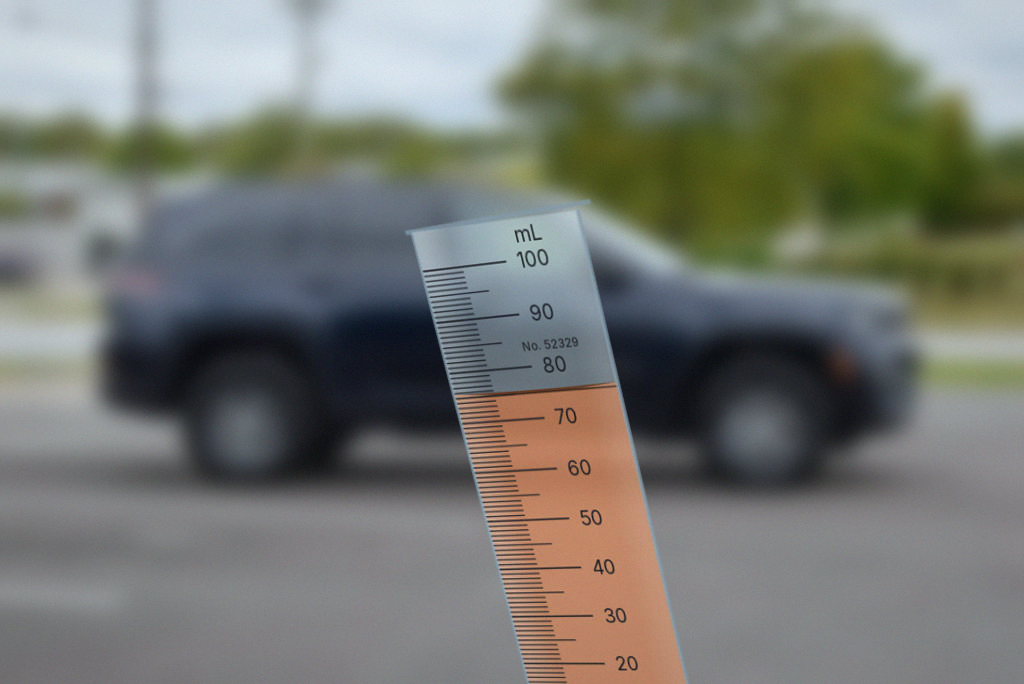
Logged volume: 75 mL
